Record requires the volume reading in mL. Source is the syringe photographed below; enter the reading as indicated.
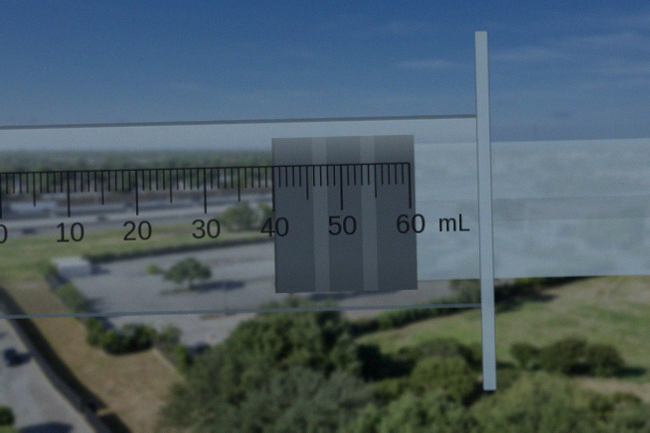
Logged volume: 40 mL
